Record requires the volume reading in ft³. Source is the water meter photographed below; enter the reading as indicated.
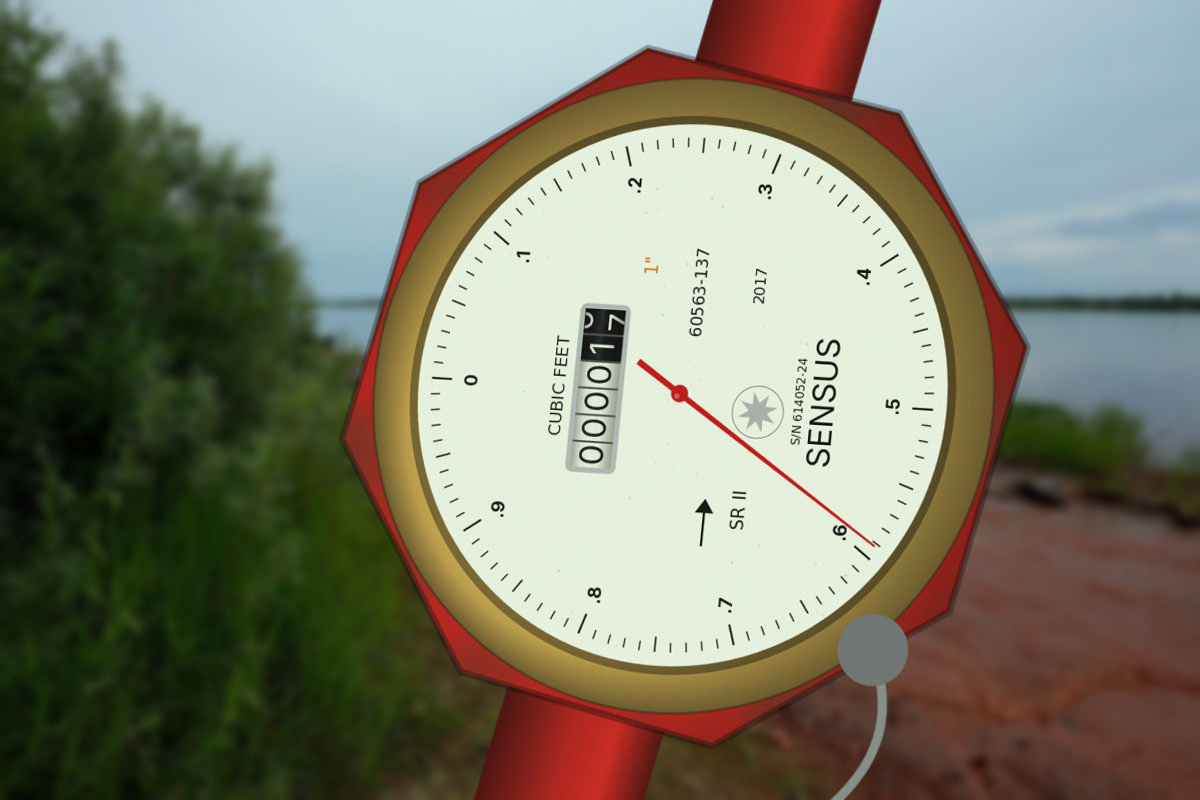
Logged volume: 16.59 ft³
